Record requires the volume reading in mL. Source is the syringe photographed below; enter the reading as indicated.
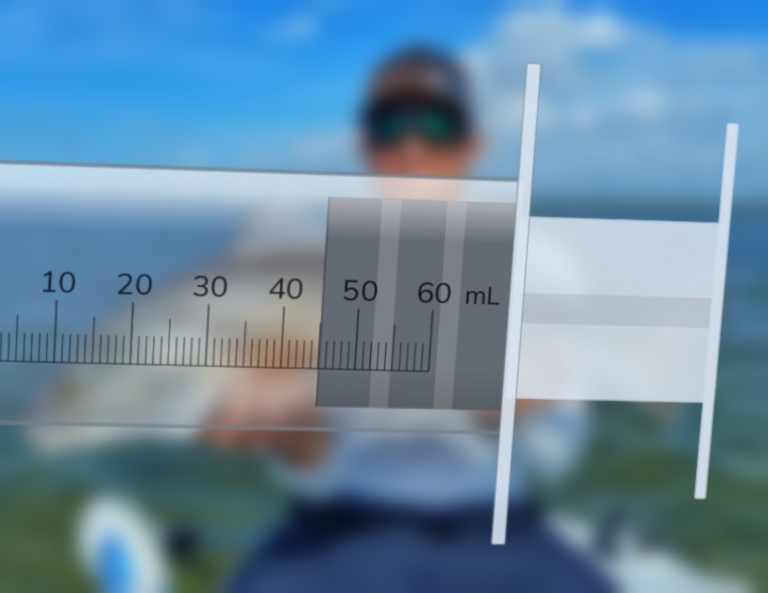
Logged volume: 45 mL
